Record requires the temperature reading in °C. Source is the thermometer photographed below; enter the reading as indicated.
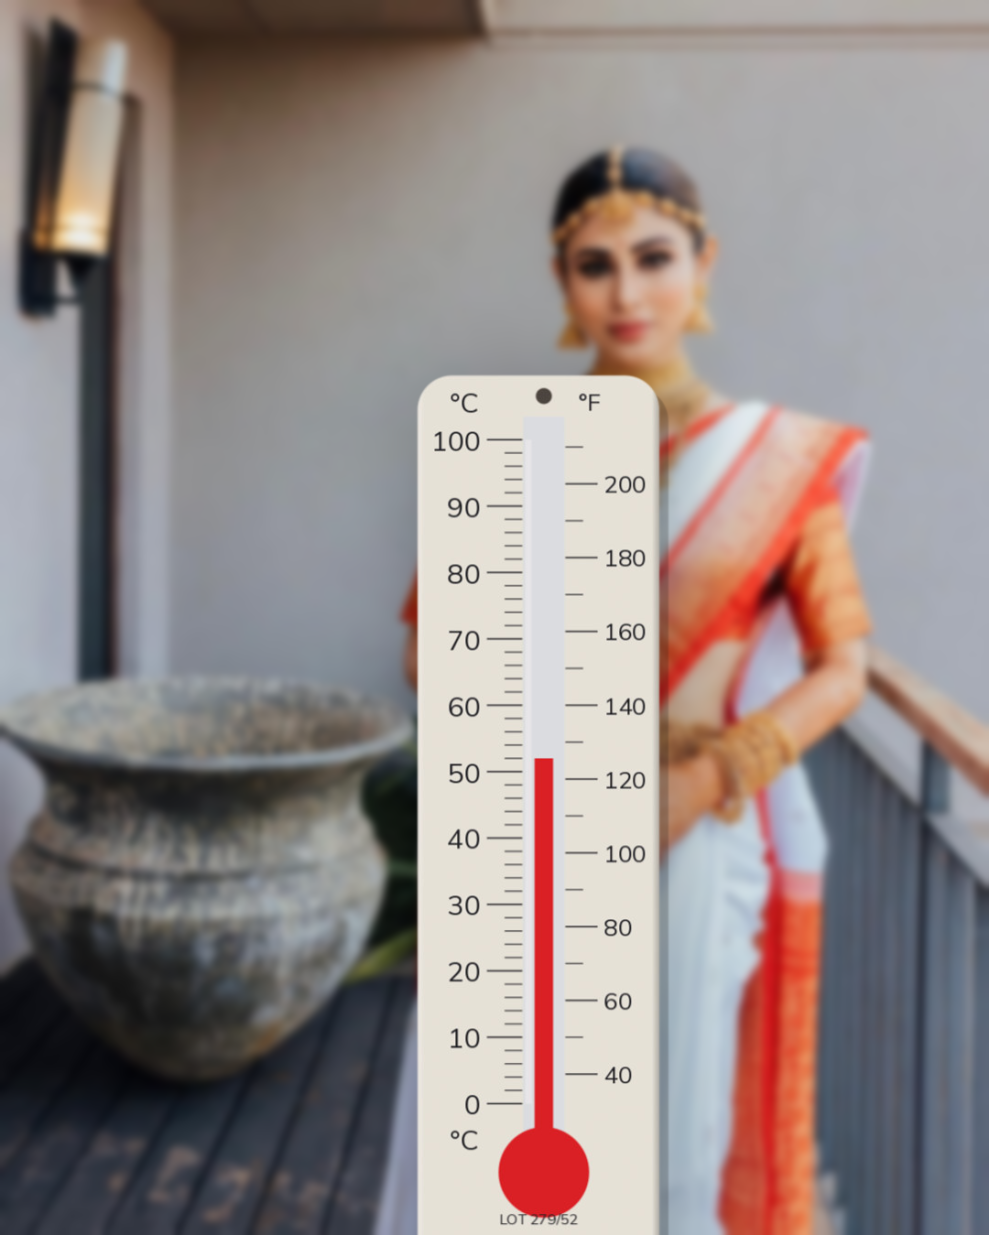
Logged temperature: 52 °C
